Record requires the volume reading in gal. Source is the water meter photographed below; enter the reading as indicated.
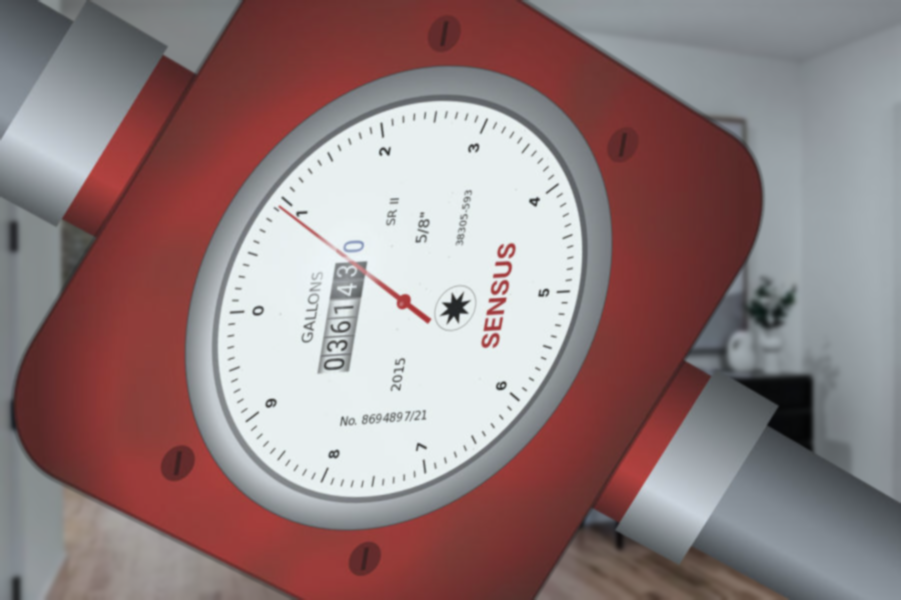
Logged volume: 361430.9 gal
